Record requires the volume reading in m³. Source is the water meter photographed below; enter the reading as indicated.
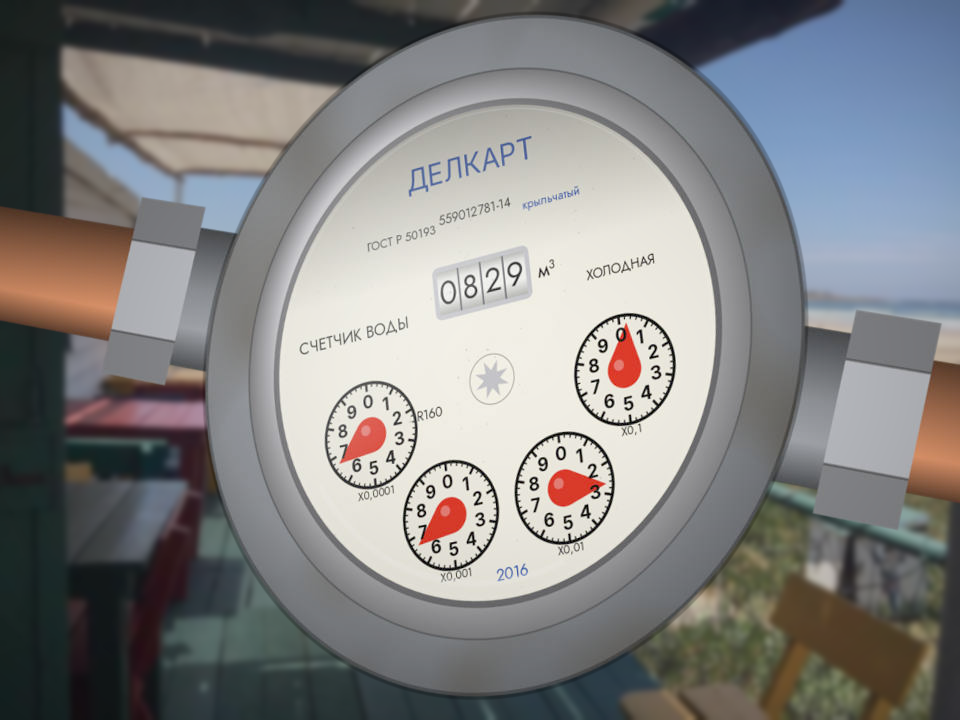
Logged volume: 829.0266 m³
